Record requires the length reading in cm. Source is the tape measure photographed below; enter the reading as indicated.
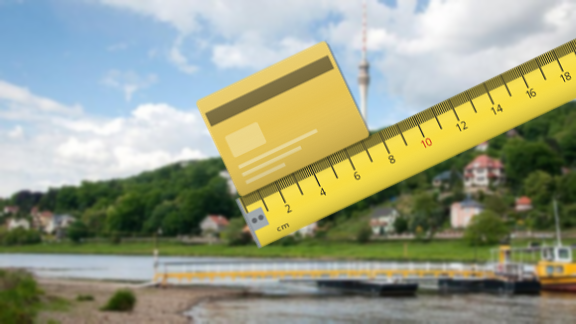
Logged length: 7.5 cm
